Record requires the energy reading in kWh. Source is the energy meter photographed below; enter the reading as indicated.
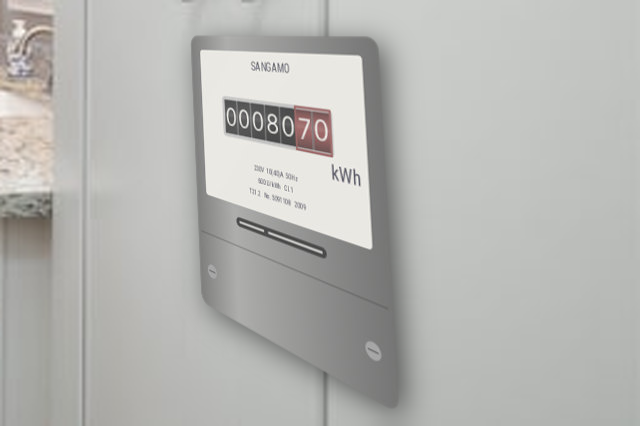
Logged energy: 80.70 kWh
